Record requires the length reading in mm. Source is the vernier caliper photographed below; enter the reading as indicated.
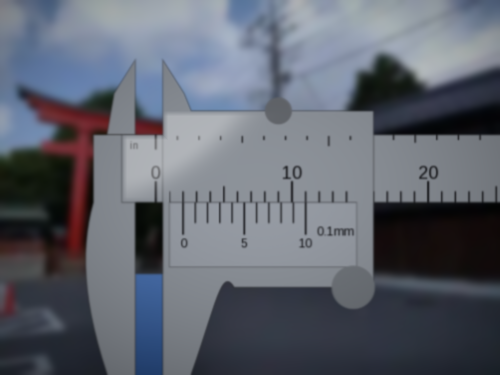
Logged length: 2.0 mm
